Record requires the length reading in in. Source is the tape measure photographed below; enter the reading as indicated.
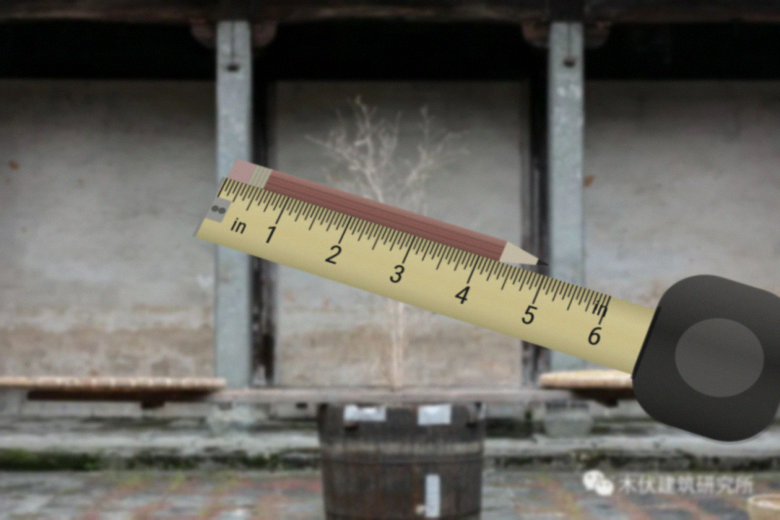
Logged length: 5 in
